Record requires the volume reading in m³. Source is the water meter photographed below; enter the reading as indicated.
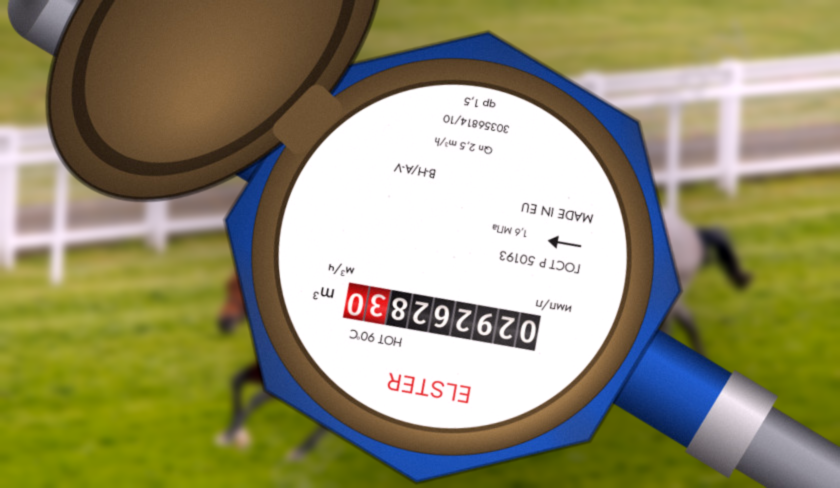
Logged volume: 292628.30 m³
